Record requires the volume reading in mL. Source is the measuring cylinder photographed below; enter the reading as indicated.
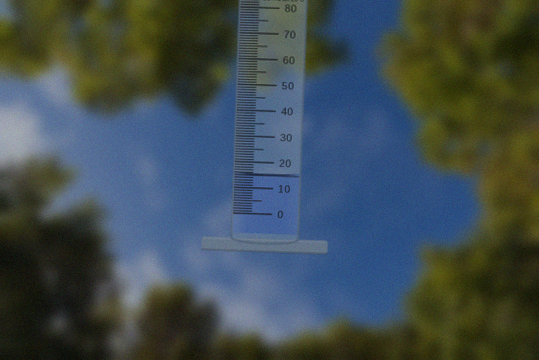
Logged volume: 15 mL
